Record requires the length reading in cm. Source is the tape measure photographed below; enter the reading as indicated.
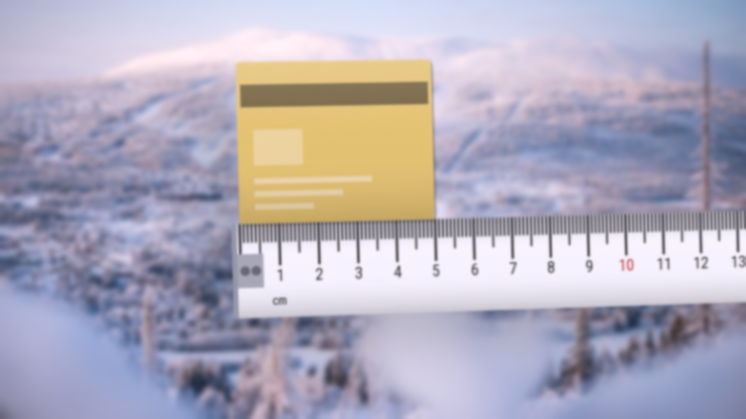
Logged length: 5 cm
